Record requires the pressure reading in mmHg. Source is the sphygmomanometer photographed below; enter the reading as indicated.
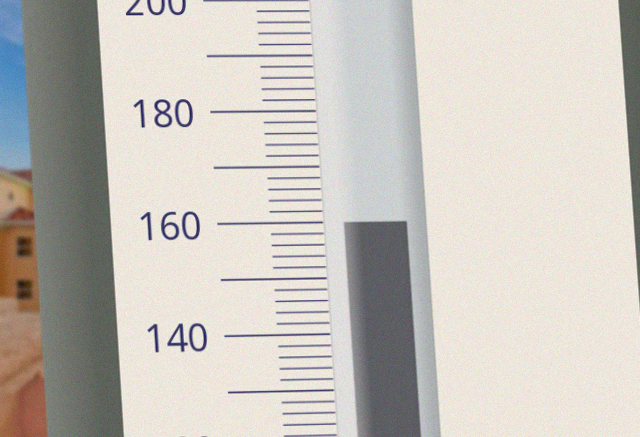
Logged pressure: 160 mmHg
